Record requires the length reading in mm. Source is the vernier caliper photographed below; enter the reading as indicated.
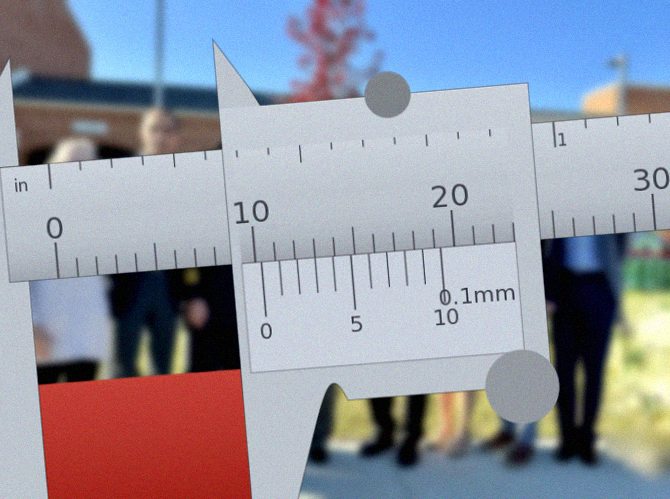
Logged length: 10.3 mm
